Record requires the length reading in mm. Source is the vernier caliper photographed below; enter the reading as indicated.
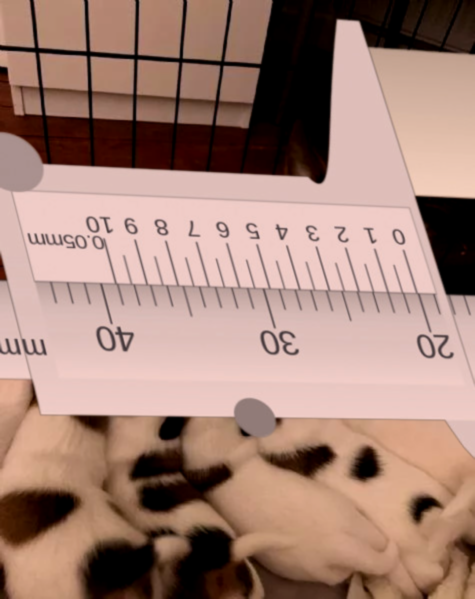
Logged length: 20.1 mm
